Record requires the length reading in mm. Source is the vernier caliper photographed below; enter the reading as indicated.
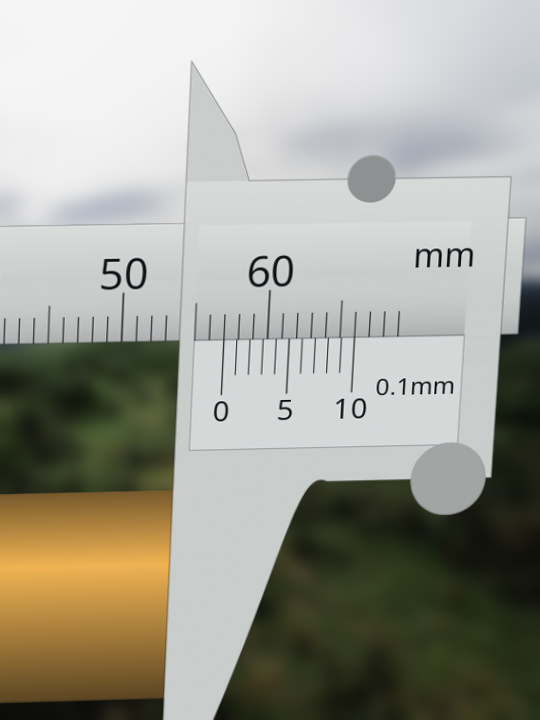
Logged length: 57.0 mm
